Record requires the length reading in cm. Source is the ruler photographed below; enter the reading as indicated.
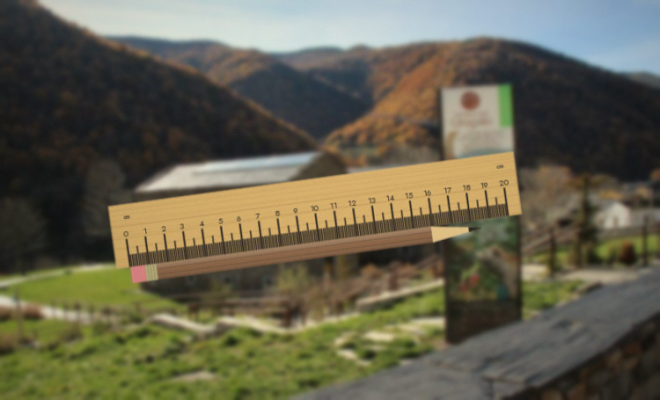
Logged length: 18.5 cm
